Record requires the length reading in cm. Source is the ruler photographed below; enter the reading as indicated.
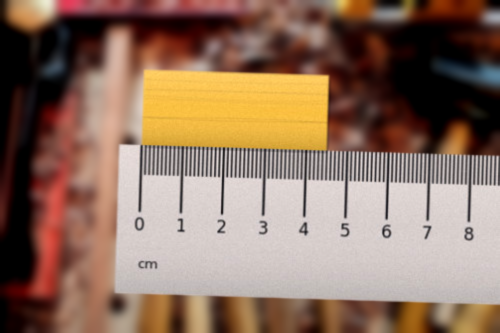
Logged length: 4.5 cm
